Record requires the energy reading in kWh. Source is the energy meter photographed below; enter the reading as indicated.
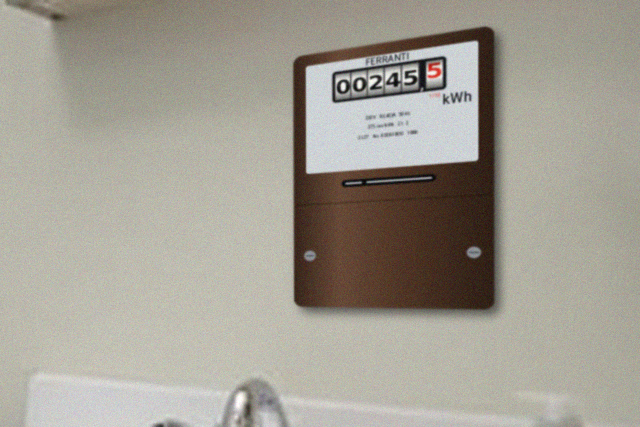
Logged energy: 245.5 kWh
